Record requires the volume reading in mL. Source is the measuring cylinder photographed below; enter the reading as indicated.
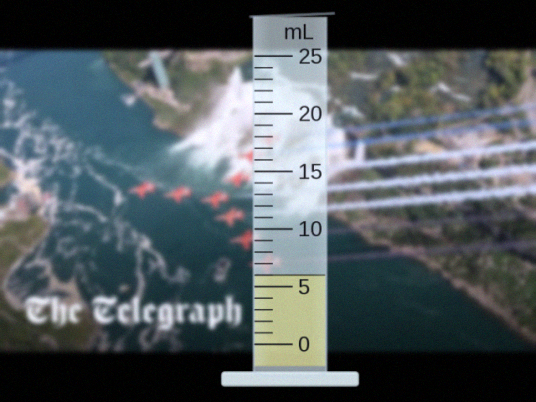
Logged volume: 6 mL
